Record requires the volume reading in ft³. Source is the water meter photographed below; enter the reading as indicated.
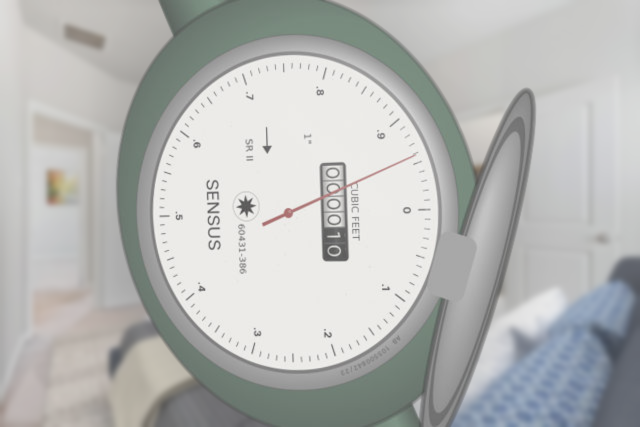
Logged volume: 9.94 ft³
